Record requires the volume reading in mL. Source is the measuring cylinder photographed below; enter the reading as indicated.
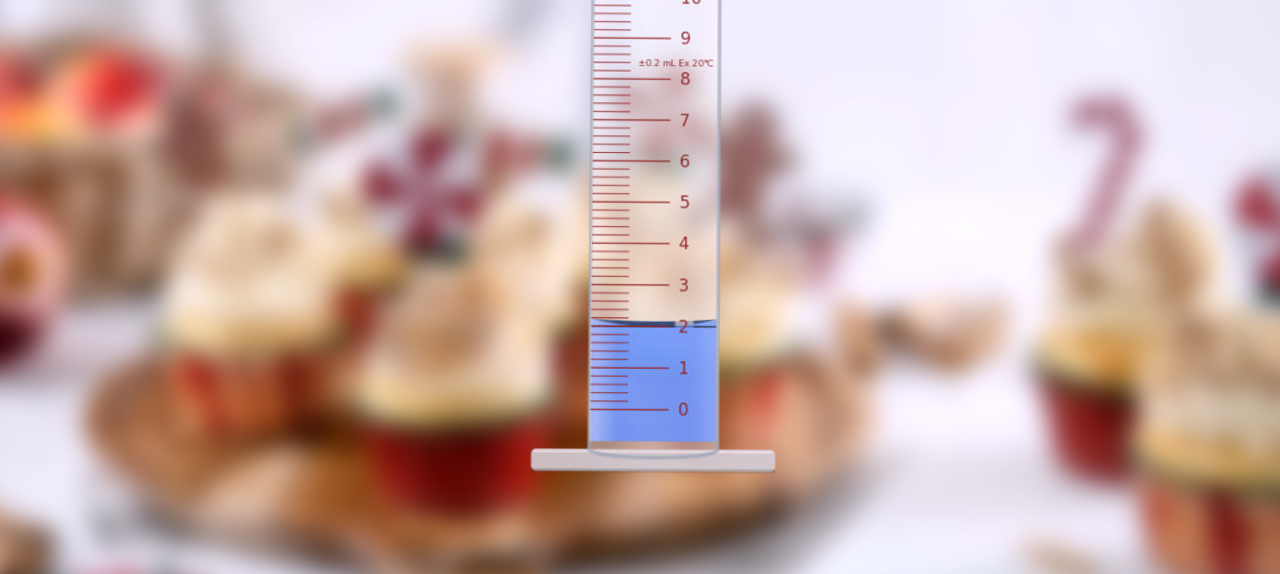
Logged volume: 2 mL
